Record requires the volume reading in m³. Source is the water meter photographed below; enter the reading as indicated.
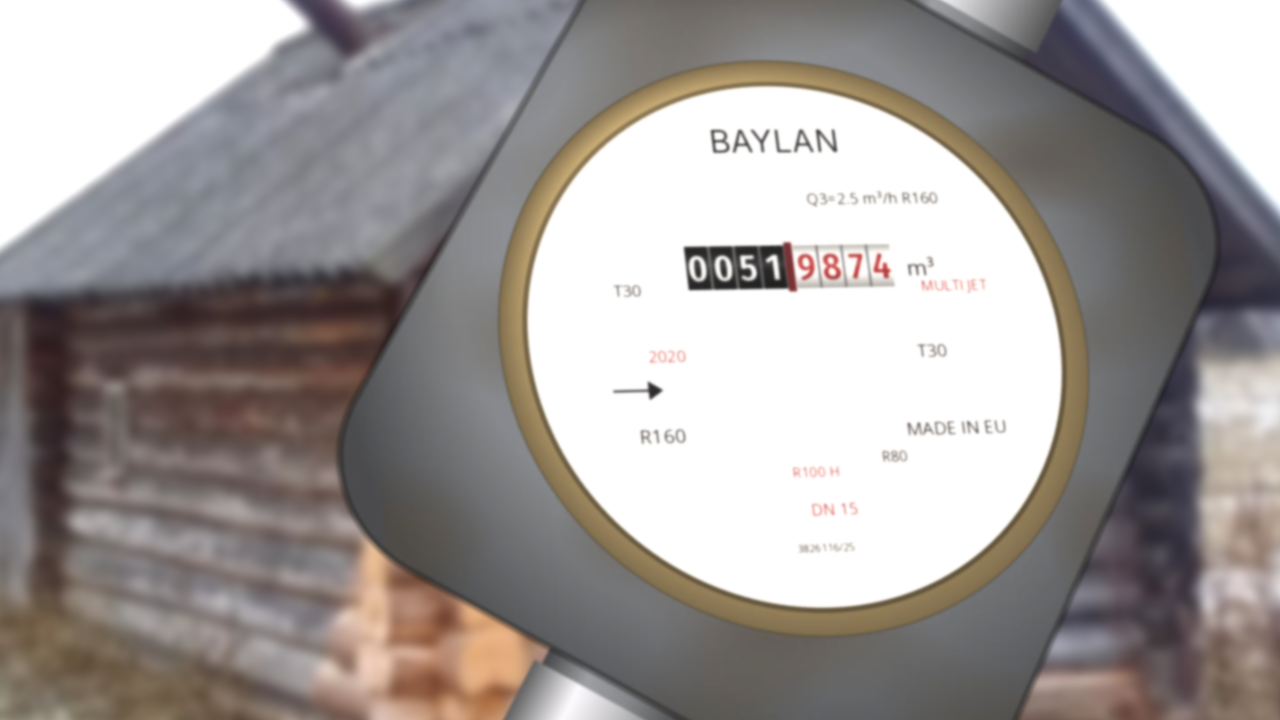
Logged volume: 51.9874 m³
